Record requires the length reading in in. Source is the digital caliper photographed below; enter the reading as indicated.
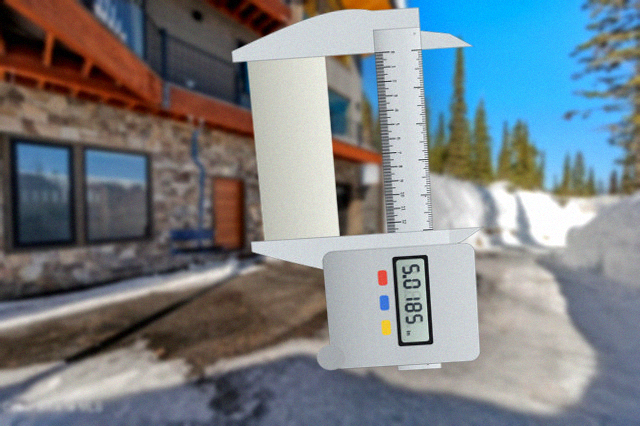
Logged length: 5.0185 in
